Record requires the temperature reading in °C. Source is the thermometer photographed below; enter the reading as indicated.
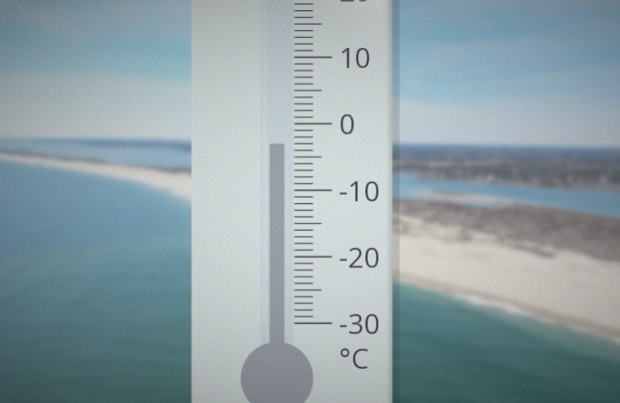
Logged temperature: -3 °C
